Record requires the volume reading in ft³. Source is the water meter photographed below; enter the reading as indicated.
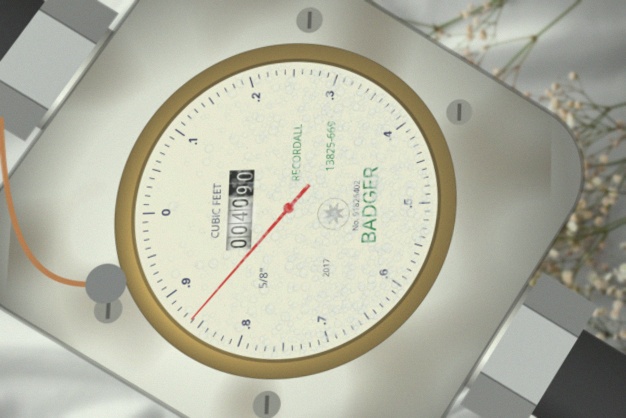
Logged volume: 4089.86 ft³
